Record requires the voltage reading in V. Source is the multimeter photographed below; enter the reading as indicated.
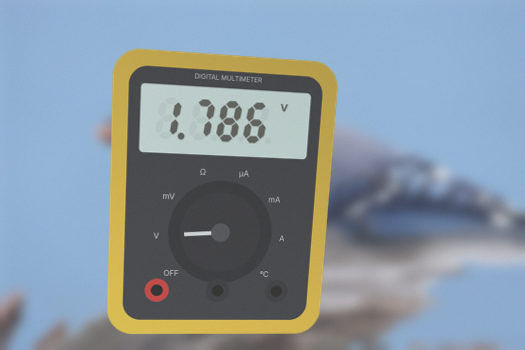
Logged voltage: 1.786 V
